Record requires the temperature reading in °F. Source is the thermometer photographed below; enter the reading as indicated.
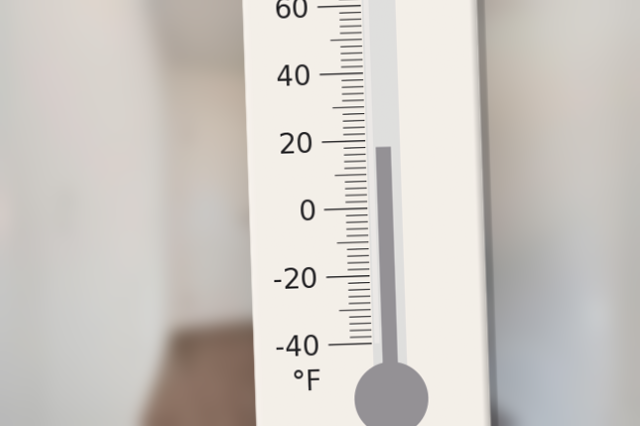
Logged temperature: 18 °F
